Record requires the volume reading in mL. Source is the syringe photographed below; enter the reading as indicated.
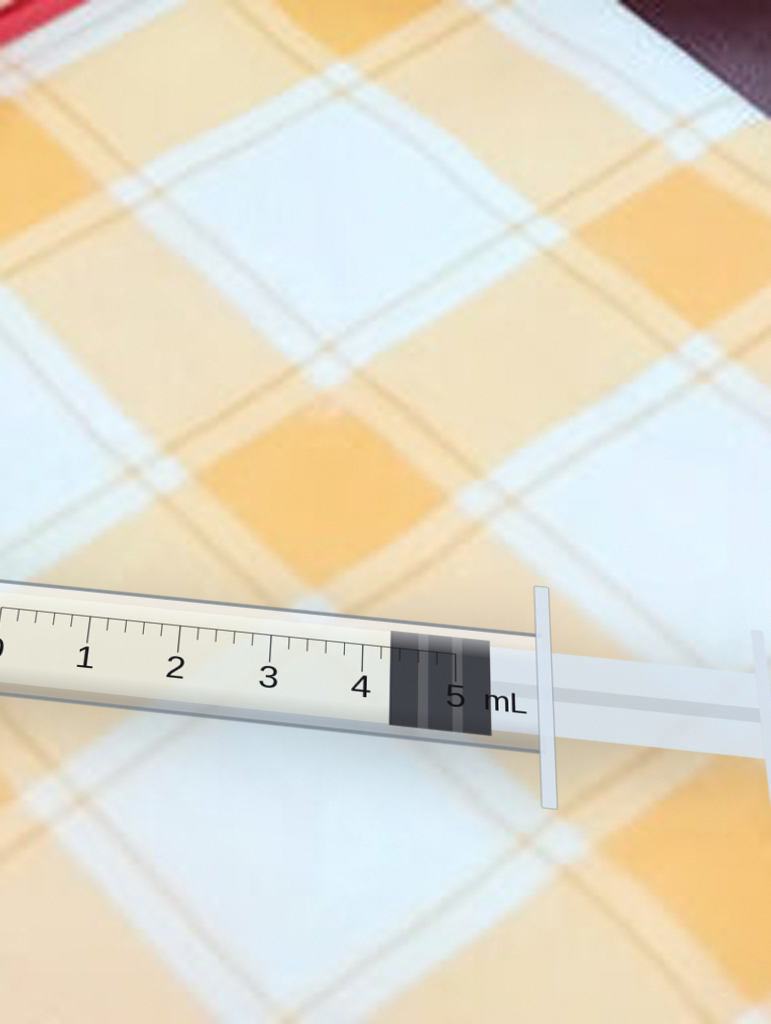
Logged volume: 4.3 mL
